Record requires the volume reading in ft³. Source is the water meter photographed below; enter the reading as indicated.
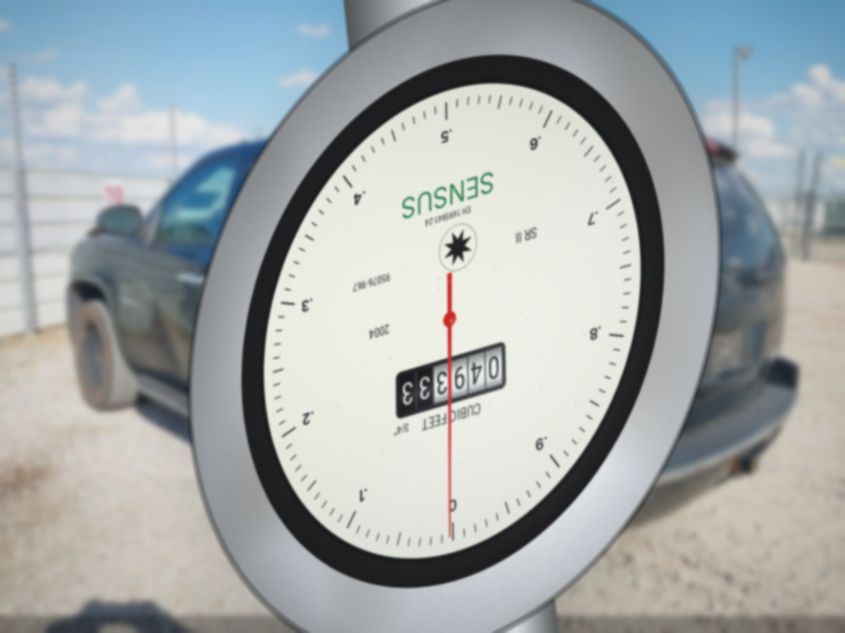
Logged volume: 49333.00 ft³
